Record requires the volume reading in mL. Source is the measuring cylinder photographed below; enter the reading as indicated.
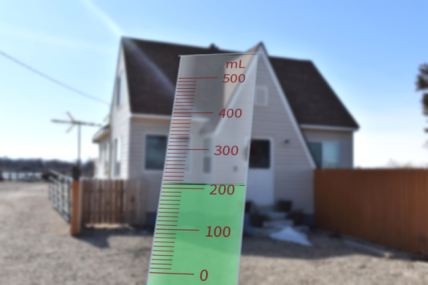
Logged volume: 210 mL
